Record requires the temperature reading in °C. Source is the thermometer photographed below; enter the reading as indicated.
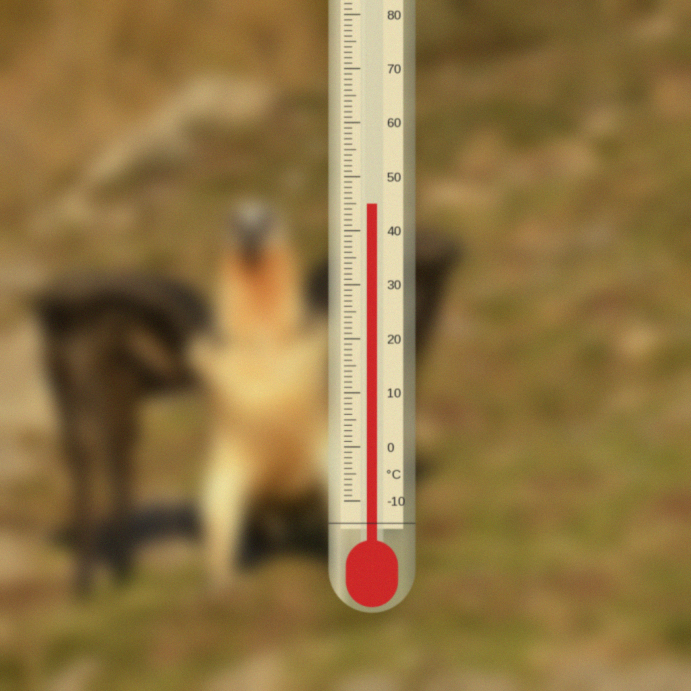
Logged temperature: 45 °C
